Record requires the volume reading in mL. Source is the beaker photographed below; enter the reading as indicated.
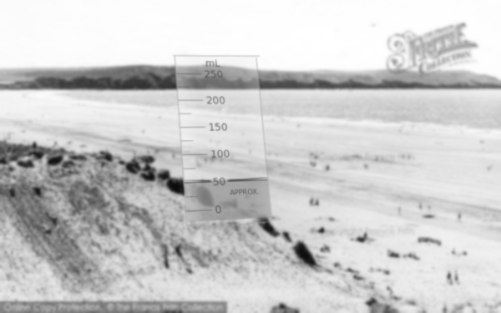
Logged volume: 50 mL
